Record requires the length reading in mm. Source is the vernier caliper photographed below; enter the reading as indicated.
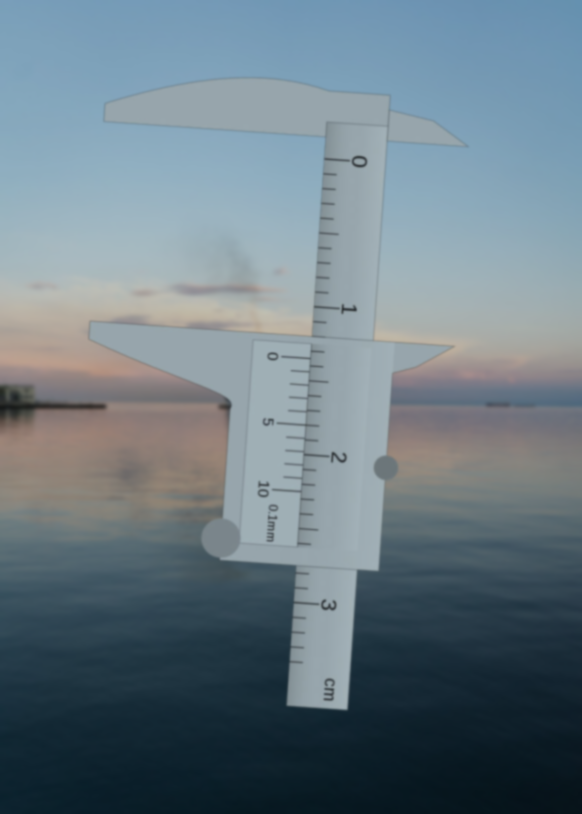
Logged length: 13.5 mm
